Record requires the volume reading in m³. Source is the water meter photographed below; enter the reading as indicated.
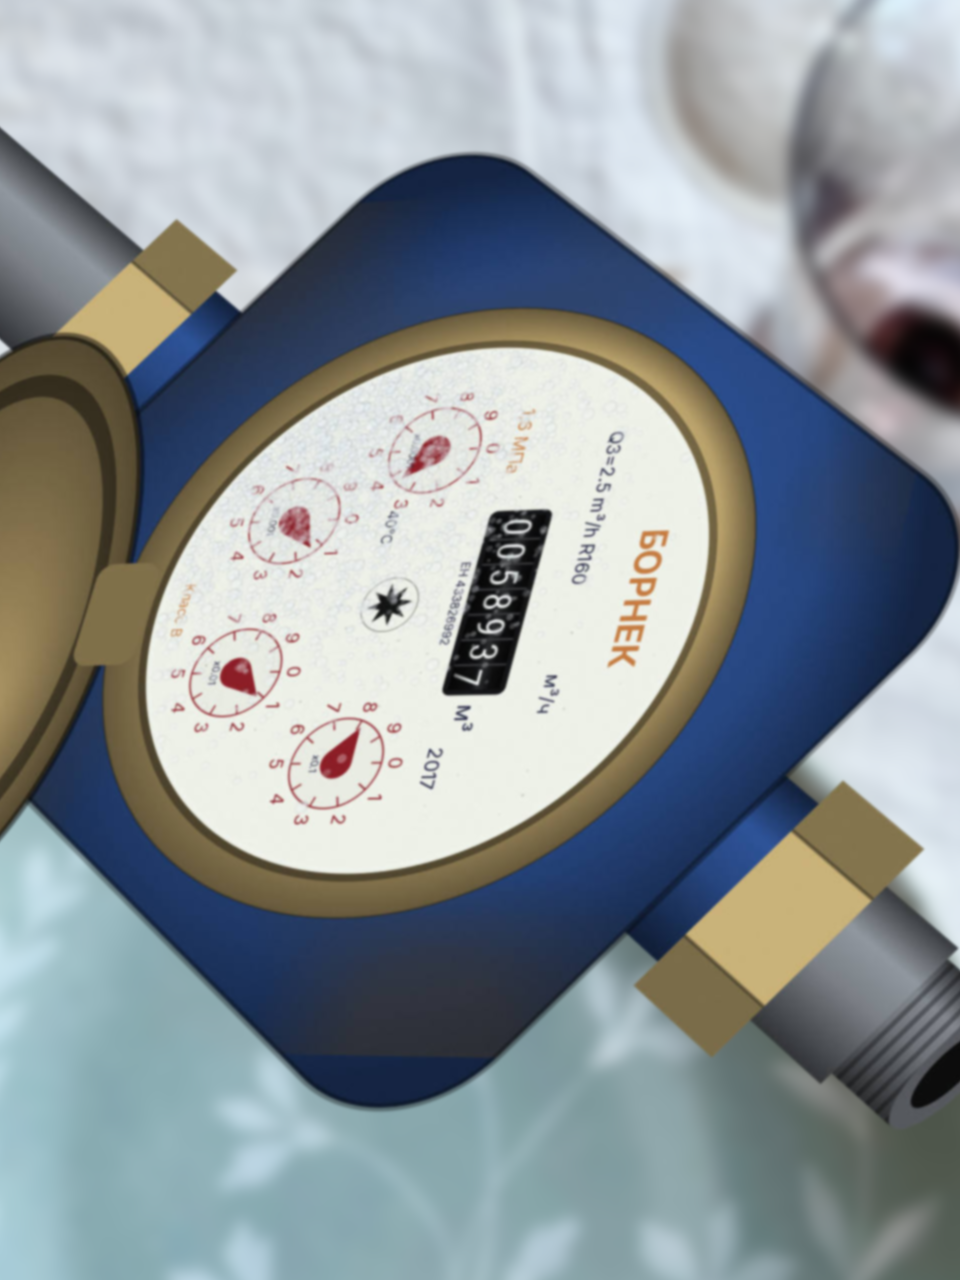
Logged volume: 58936.8113 m³
